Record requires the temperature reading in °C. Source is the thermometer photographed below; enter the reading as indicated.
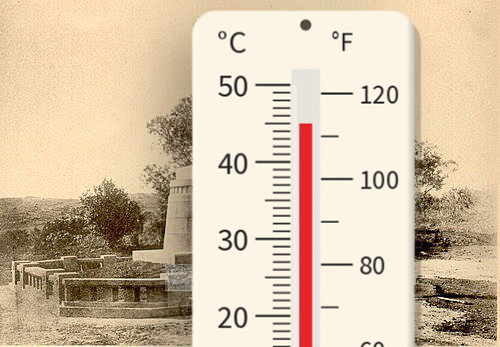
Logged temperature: 45 °C
